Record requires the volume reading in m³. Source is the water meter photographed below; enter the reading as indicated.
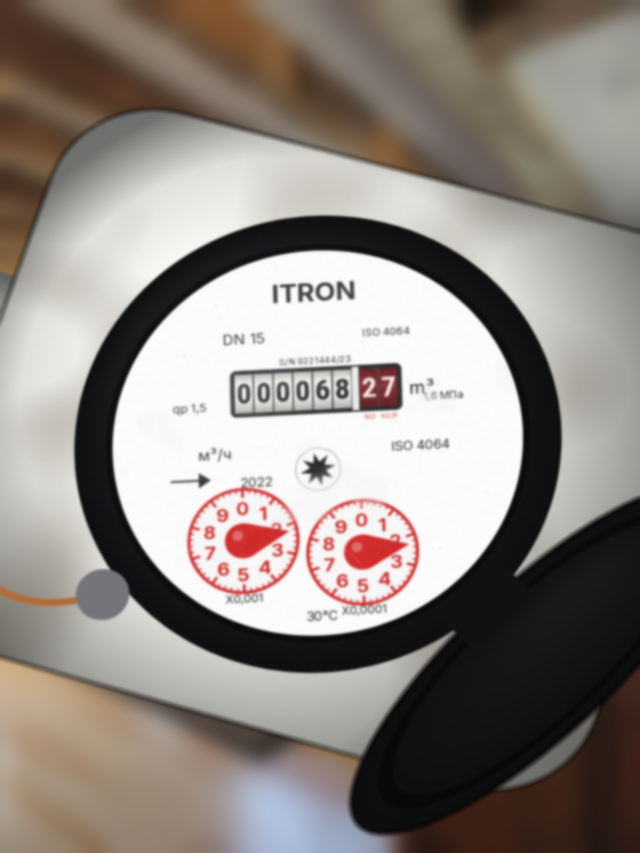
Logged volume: 68.2722 m³
